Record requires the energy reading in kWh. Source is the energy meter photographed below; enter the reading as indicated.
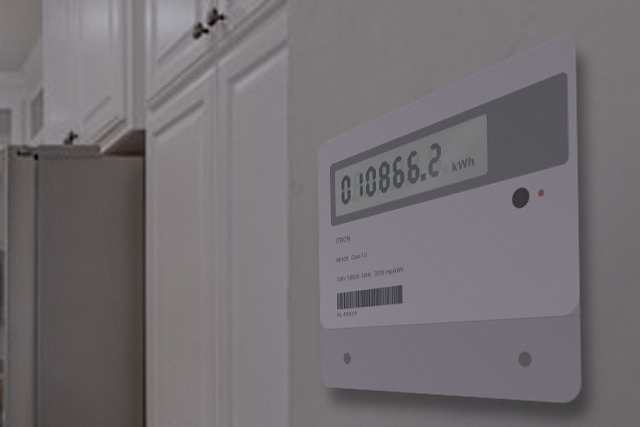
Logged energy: 10866.2 kWh
